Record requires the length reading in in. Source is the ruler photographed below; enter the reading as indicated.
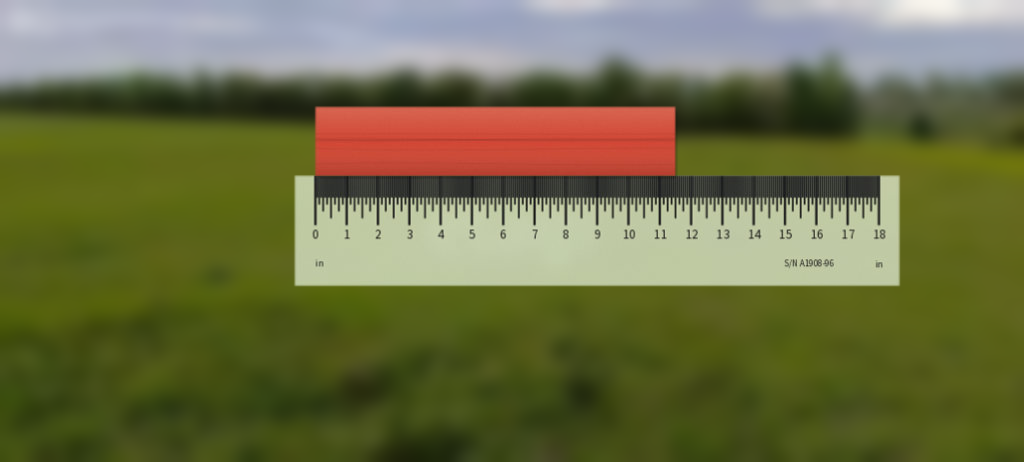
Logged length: 11.5 in
